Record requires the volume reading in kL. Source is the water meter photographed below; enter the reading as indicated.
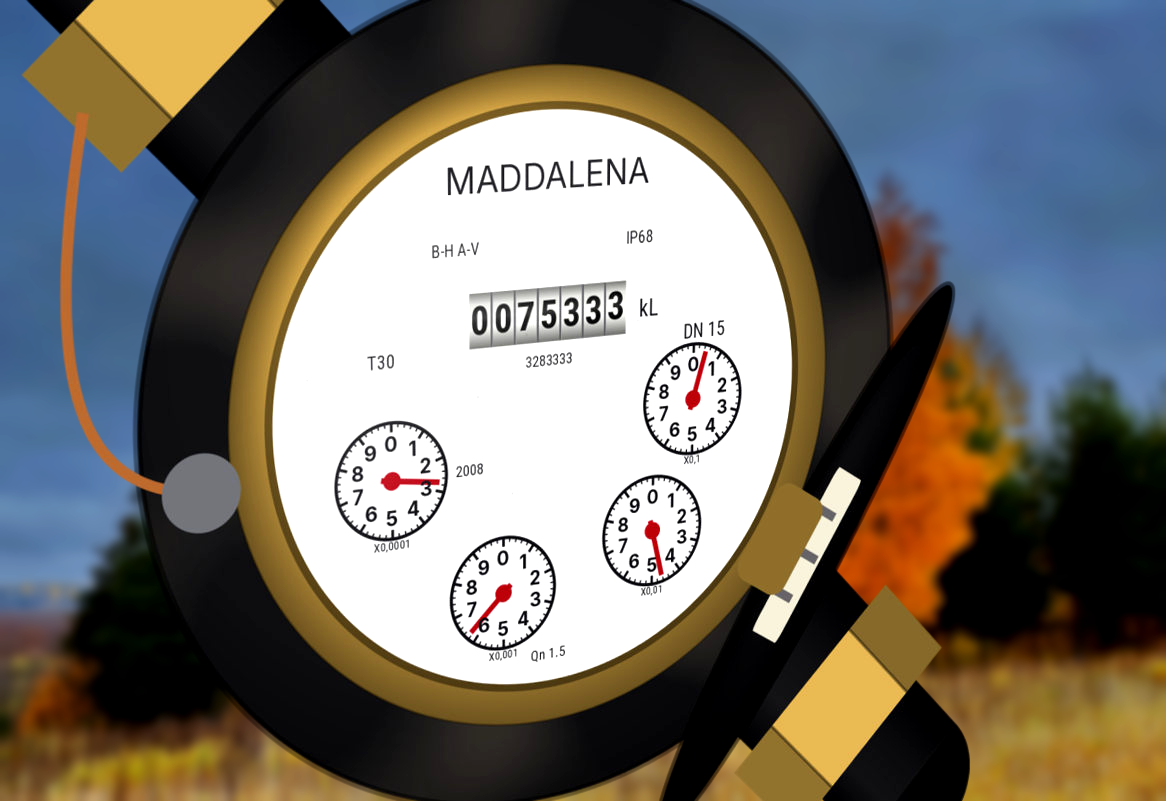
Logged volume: 75333.0462 kL
